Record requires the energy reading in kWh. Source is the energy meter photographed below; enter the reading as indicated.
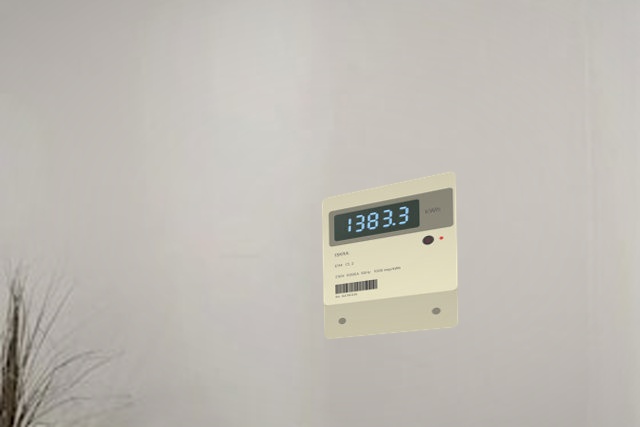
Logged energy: 1383.3 kWh
